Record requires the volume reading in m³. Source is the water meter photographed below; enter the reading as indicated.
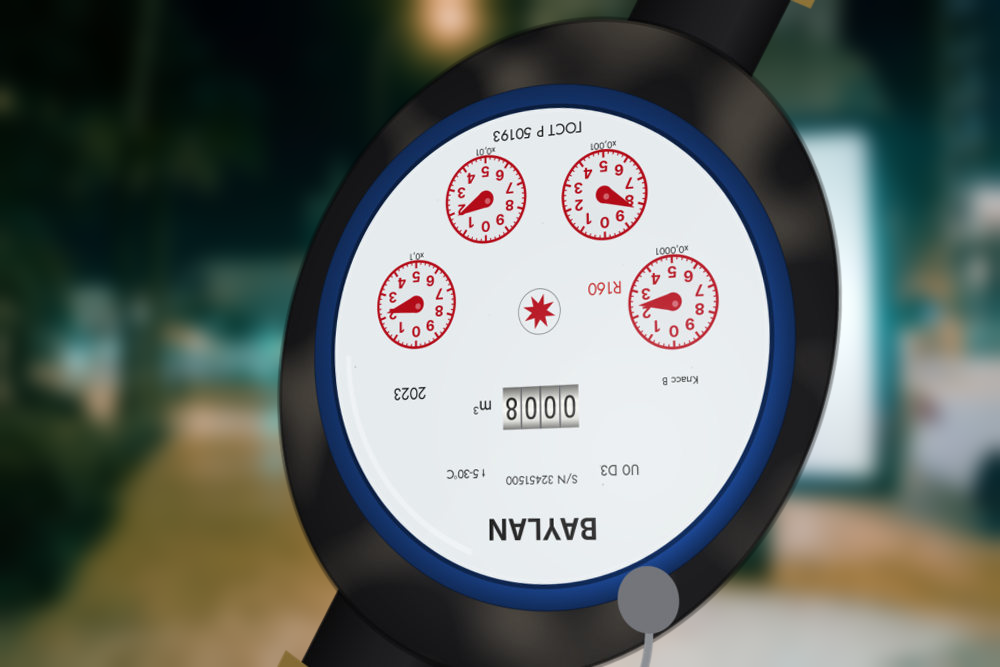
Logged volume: 8.2182 m³
